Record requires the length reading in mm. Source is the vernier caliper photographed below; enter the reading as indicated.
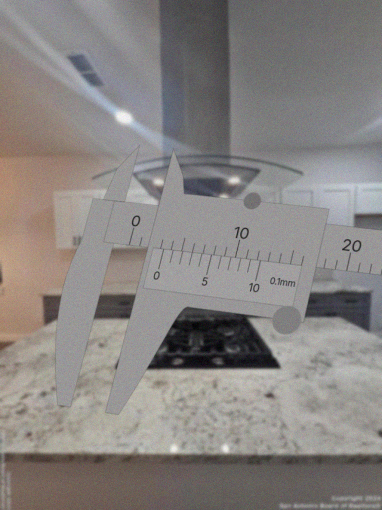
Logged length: 3.3 mm
